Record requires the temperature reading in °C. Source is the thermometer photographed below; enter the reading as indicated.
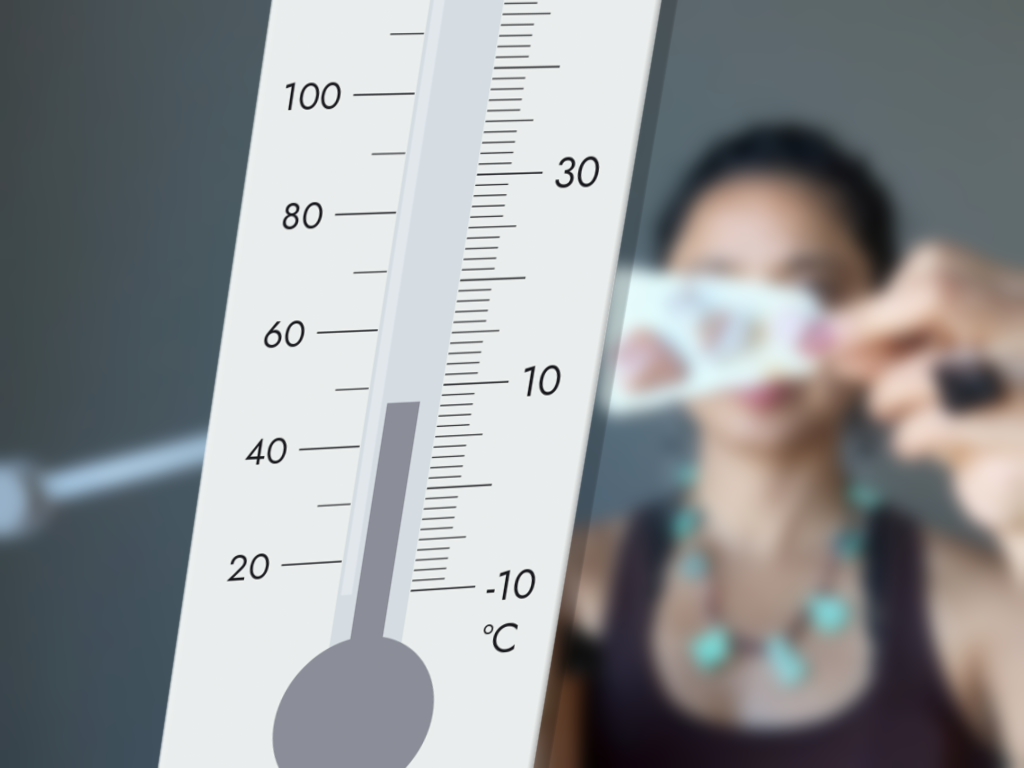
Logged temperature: 8.5 °C
